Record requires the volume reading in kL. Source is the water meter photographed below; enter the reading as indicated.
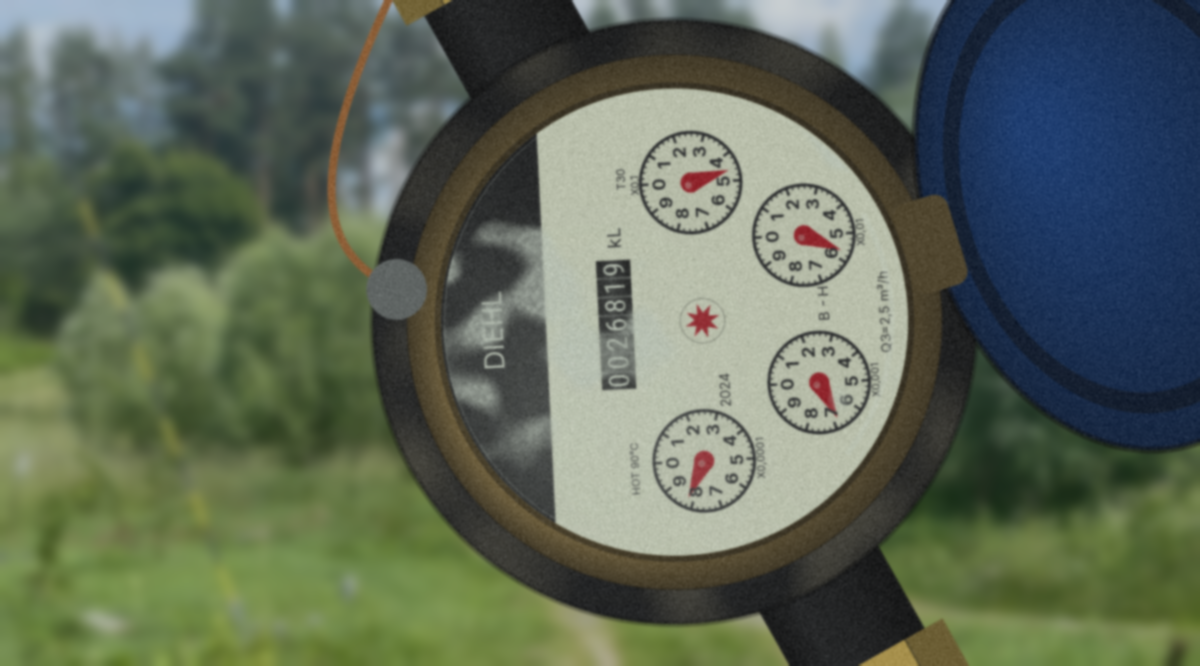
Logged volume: 26819.4568 kL
